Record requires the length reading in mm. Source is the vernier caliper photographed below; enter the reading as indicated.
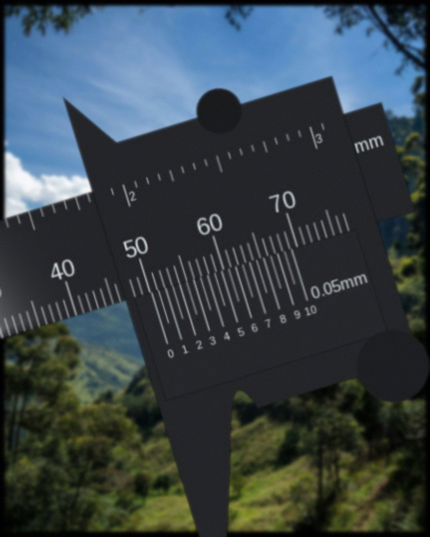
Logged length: 50.2 mm
